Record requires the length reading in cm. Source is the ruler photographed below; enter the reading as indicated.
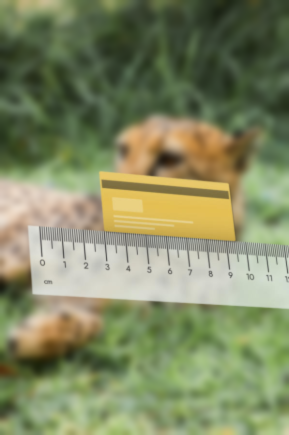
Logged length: 6.5 cm
